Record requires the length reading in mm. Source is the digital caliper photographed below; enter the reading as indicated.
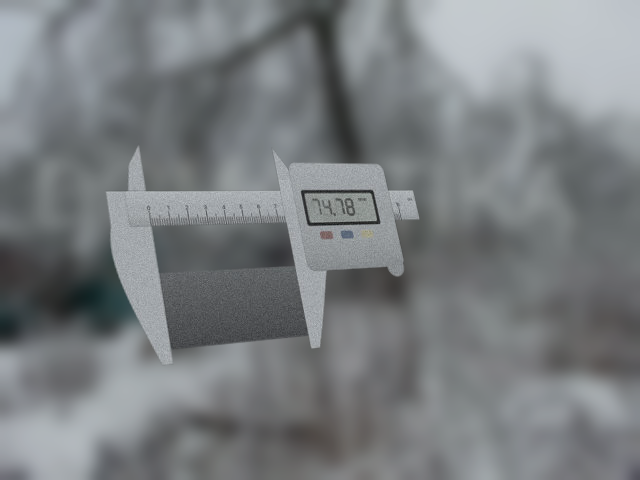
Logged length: 74.78 mm
